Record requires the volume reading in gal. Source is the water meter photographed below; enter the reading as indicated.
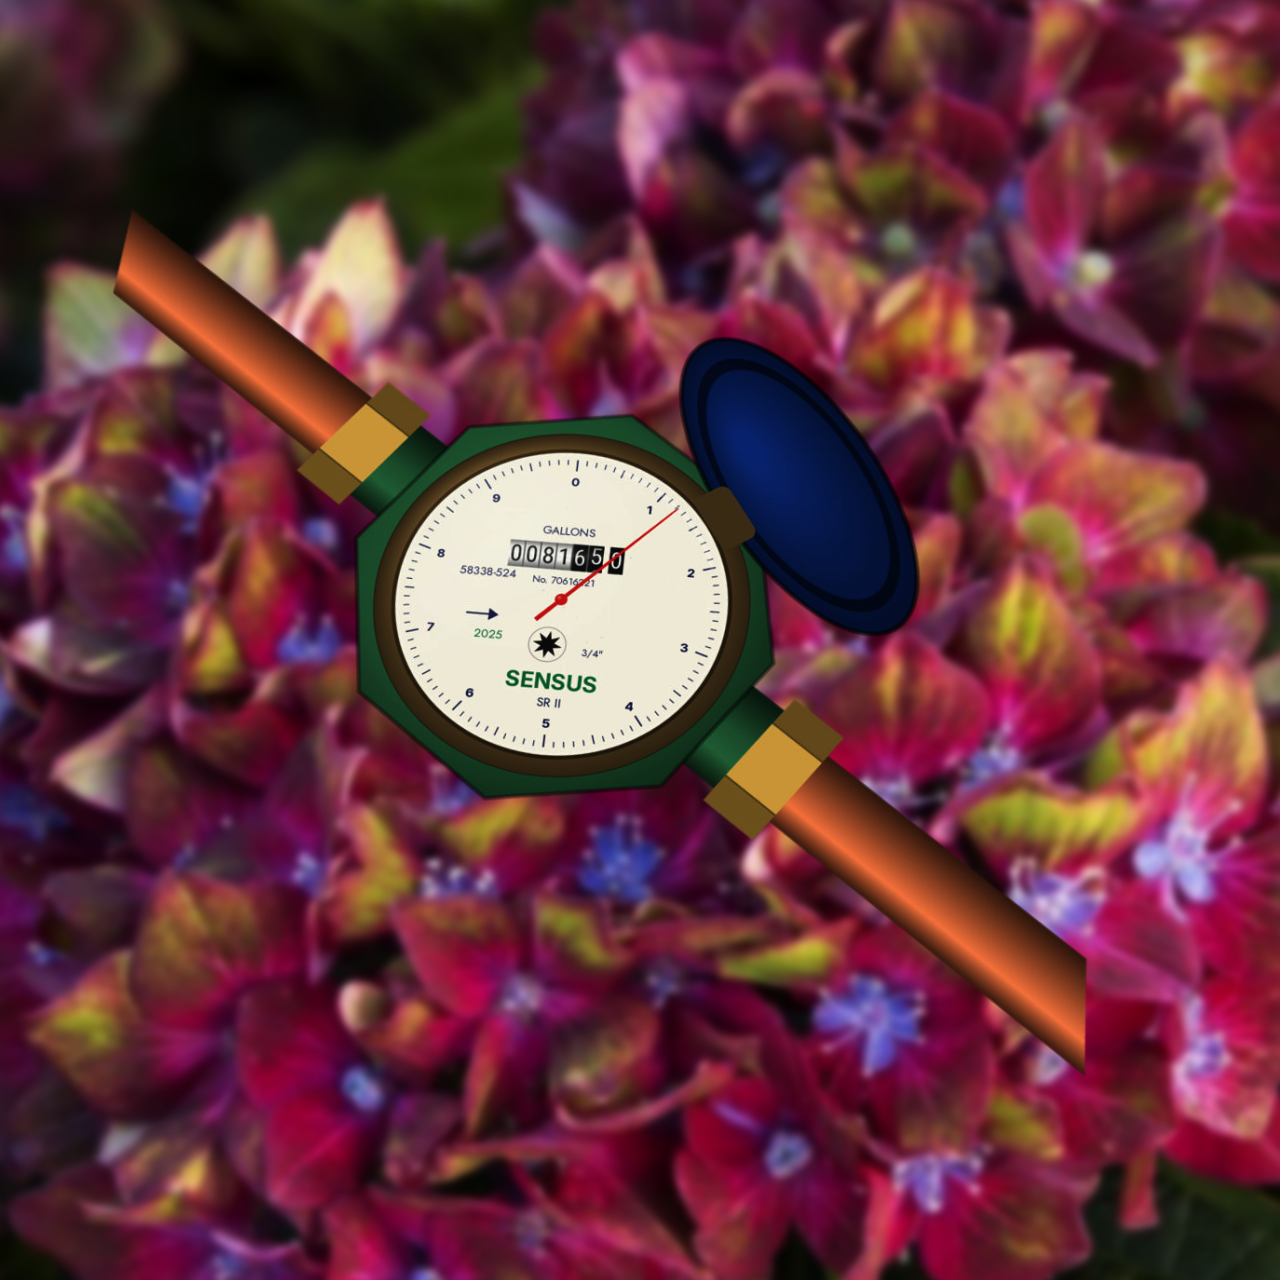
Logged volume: 81651.2 gal
